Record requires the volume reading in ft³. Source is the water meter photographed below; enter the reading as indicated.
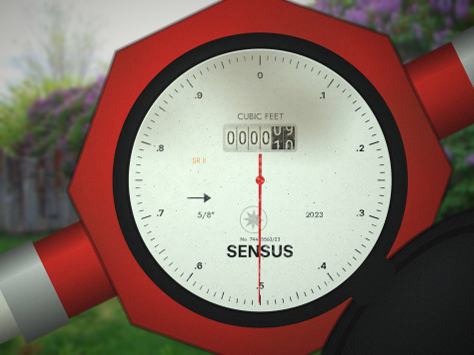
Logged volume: 9.50 ft³
